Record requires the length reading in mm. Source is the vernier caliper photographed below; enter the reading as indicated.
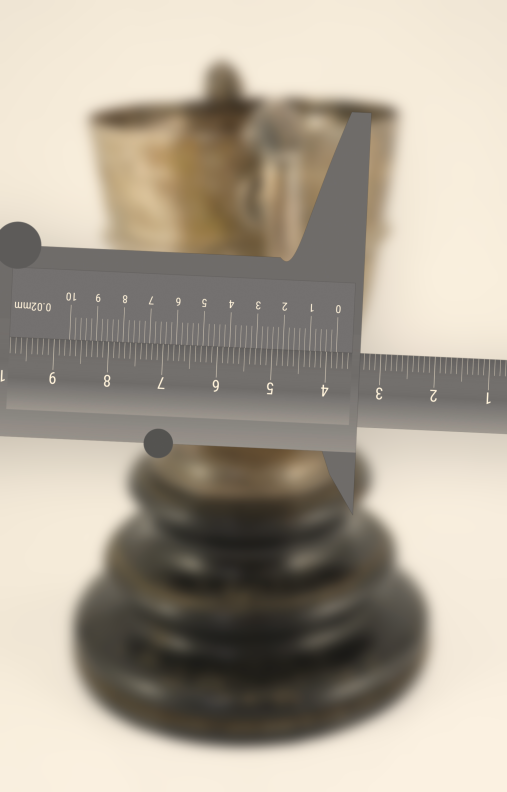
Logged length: 38.2 mm
